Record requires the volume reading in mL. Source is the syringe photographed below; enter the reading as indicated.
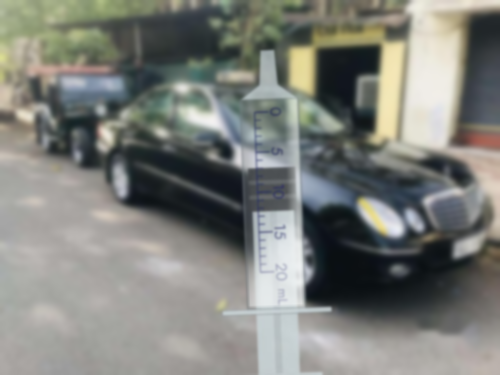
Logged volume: 7 mL
